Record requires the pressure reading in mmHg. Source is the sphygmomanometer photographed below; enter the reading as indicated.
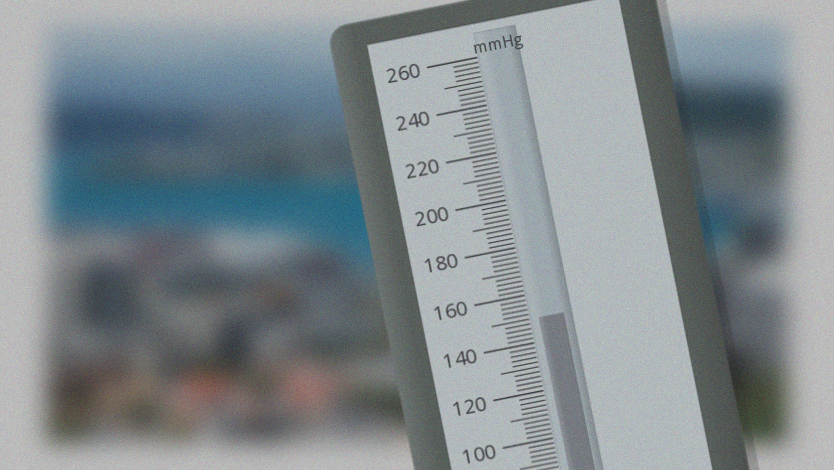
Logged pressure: 150 mmHg
